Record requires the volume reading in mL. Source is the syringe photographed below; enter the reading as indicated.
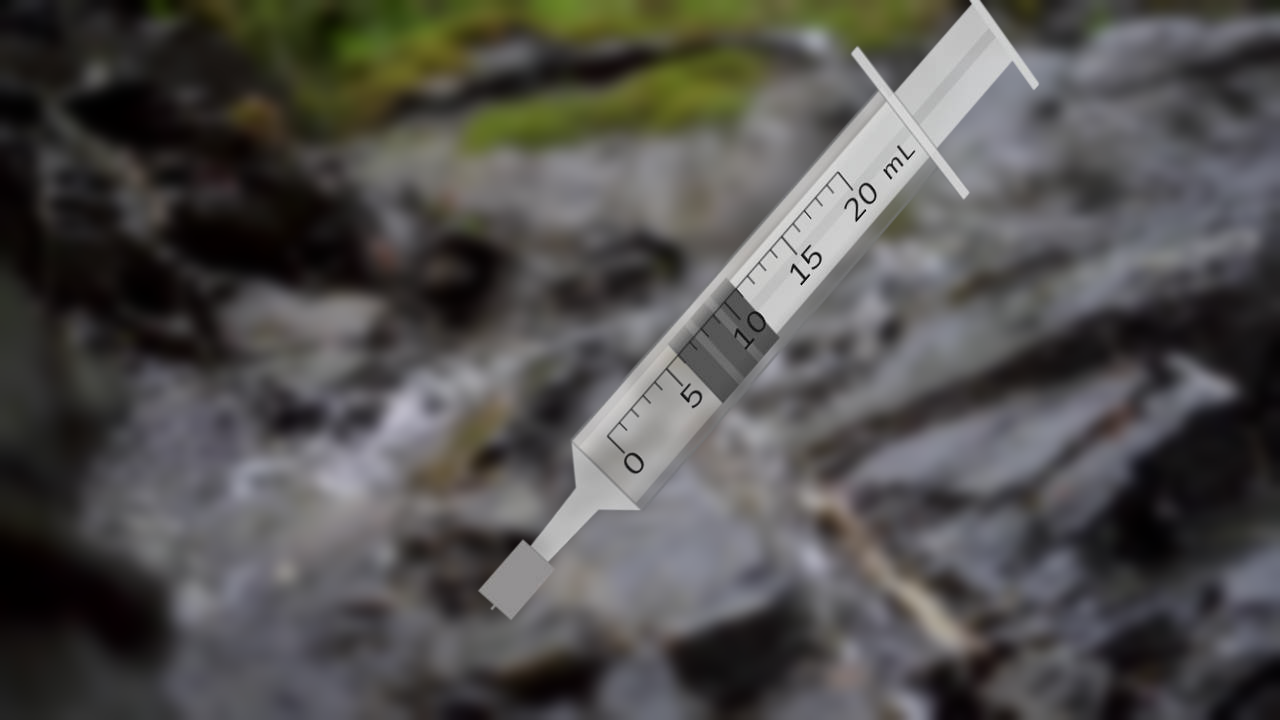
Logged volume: 6 mL
